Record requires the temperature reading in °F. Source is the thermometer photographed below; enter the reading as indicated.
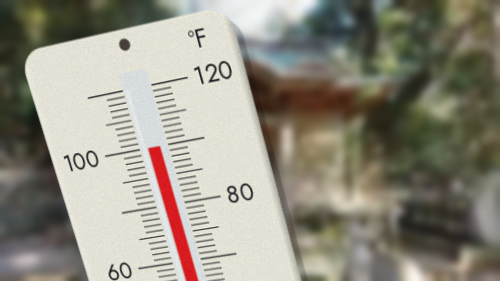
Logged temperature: 100 °F
